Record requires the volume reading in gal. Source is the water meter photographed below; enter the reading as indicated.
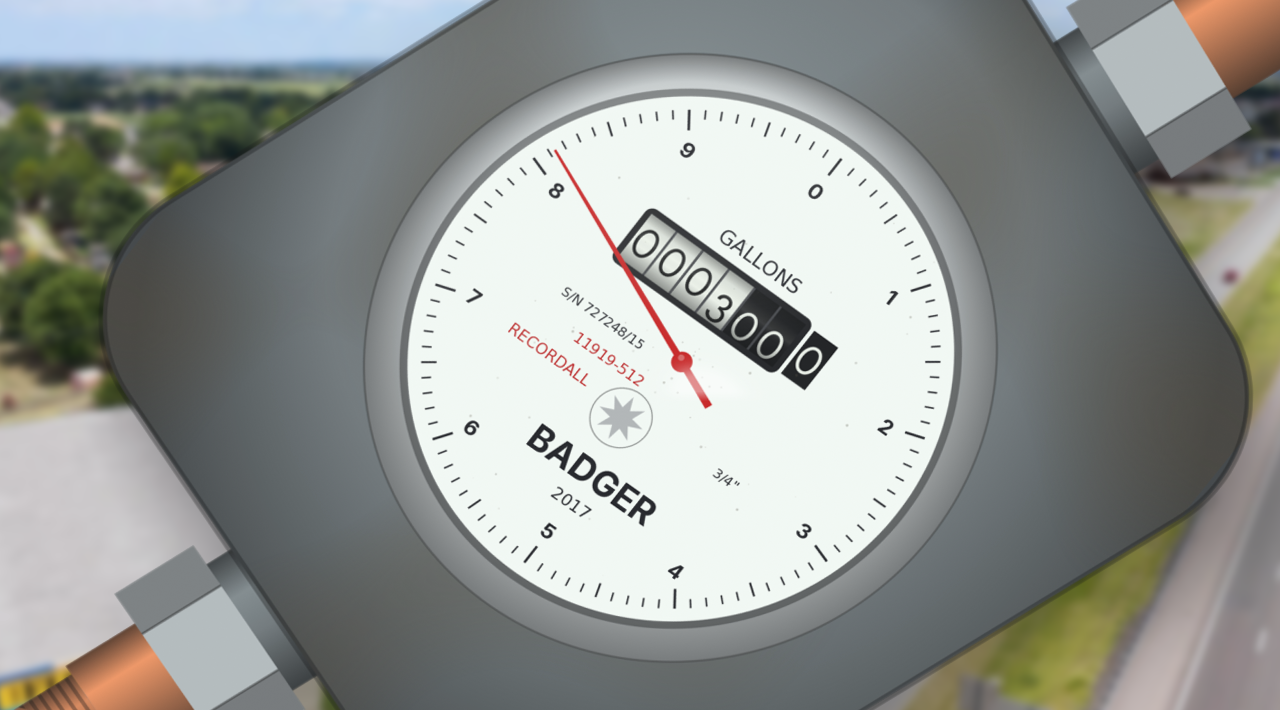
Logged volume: 2998.1 gal
